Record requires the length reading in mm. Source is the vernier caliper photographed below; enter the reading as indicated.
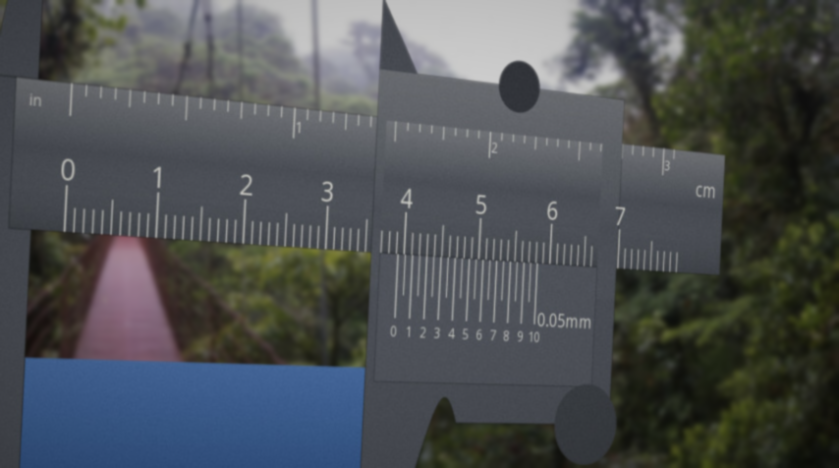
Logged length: 39.2 mm
